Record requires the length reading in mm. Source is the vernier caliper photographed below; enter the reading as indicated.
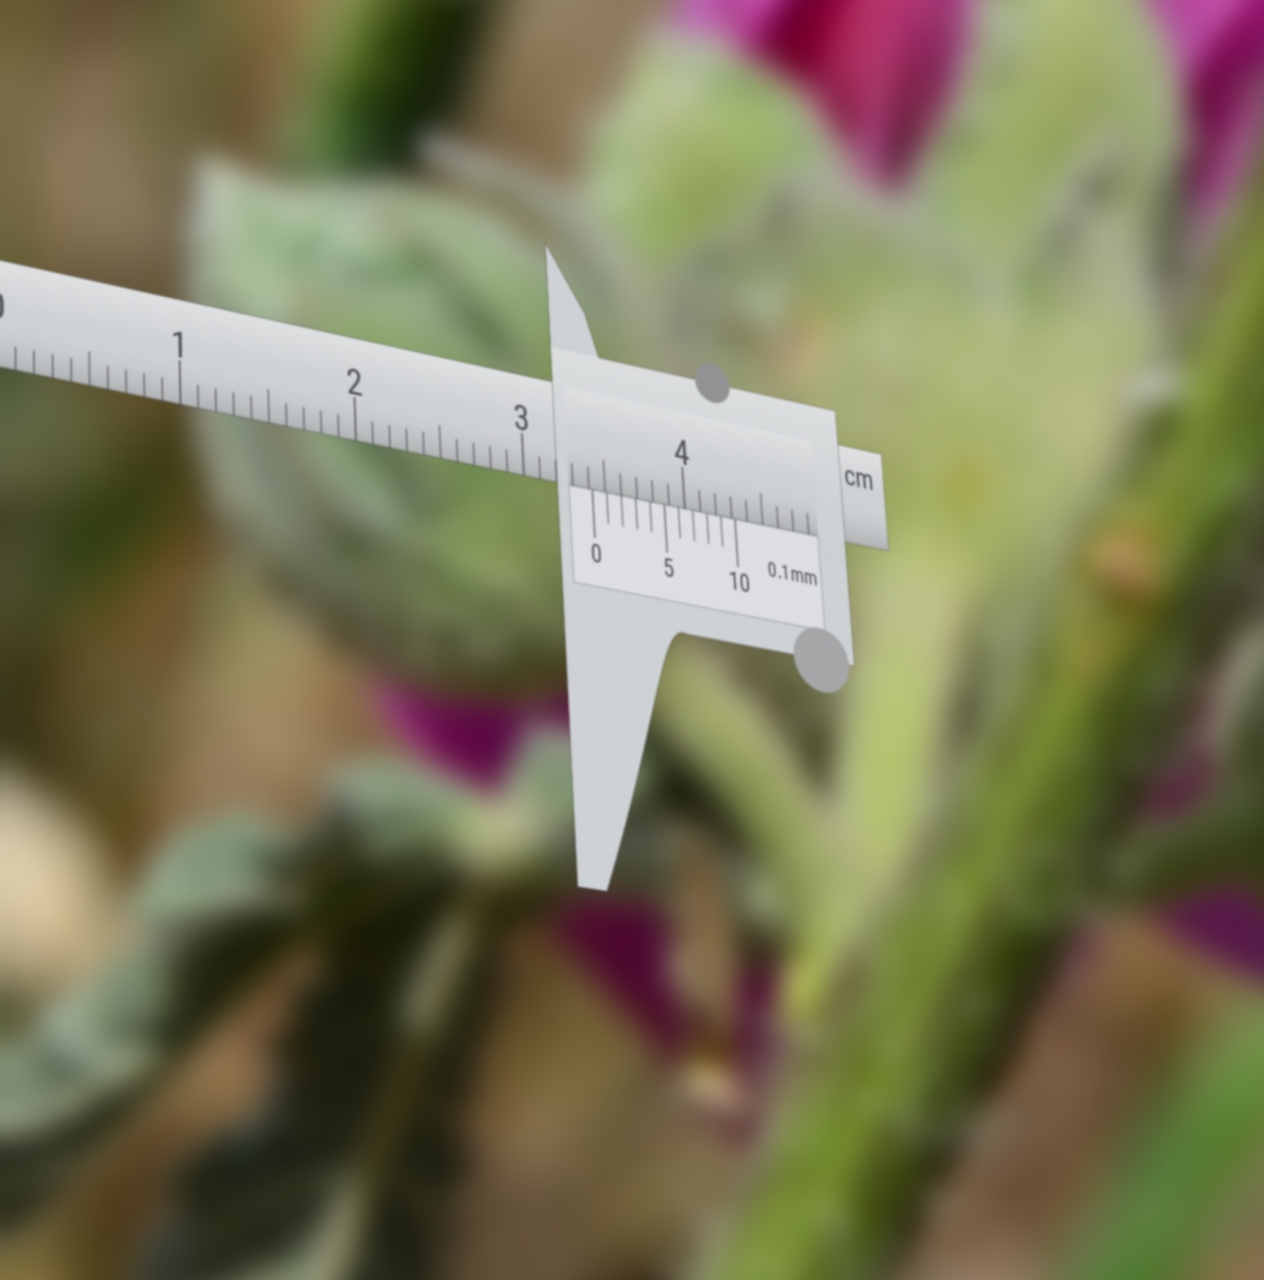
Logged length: 34.2 mm
